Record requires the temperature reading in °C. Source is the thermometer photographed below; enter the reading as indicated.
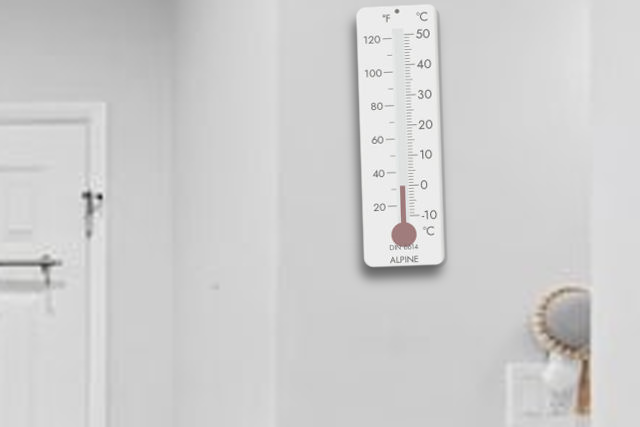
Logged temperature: 0 °C
